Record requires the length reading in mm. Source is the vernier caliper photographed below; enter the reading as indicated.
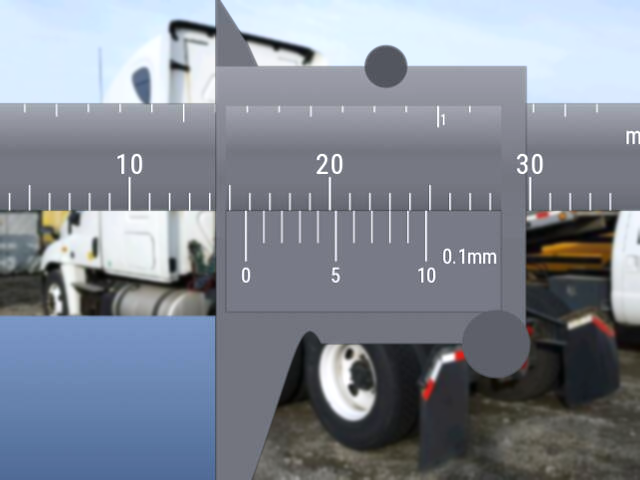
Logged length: 15.8 mm
